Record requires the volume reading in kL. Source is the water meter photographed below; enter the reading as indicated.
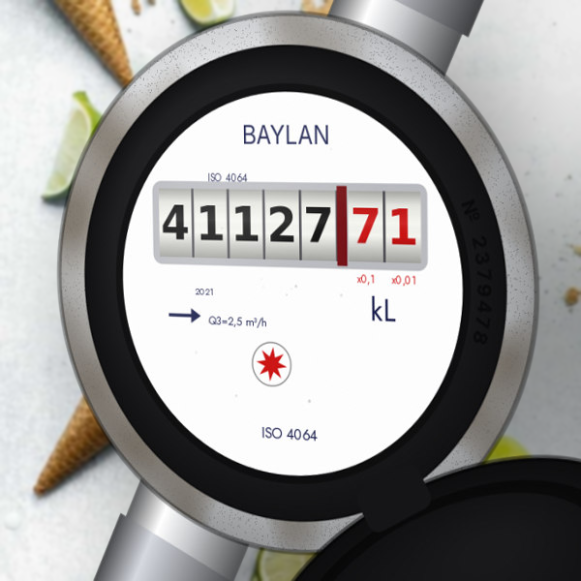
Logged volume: 41127.71 kL
